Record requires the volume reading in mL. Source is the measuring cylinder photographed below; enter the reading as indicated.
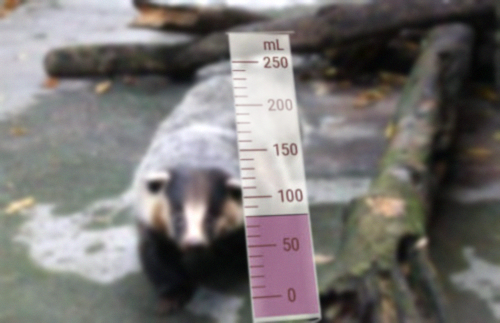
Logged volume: 80 mL
